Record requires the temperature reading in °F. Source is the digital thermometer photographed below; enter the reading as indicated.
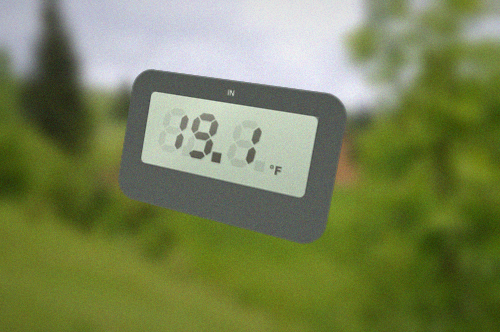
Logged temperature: 19.1 °F
